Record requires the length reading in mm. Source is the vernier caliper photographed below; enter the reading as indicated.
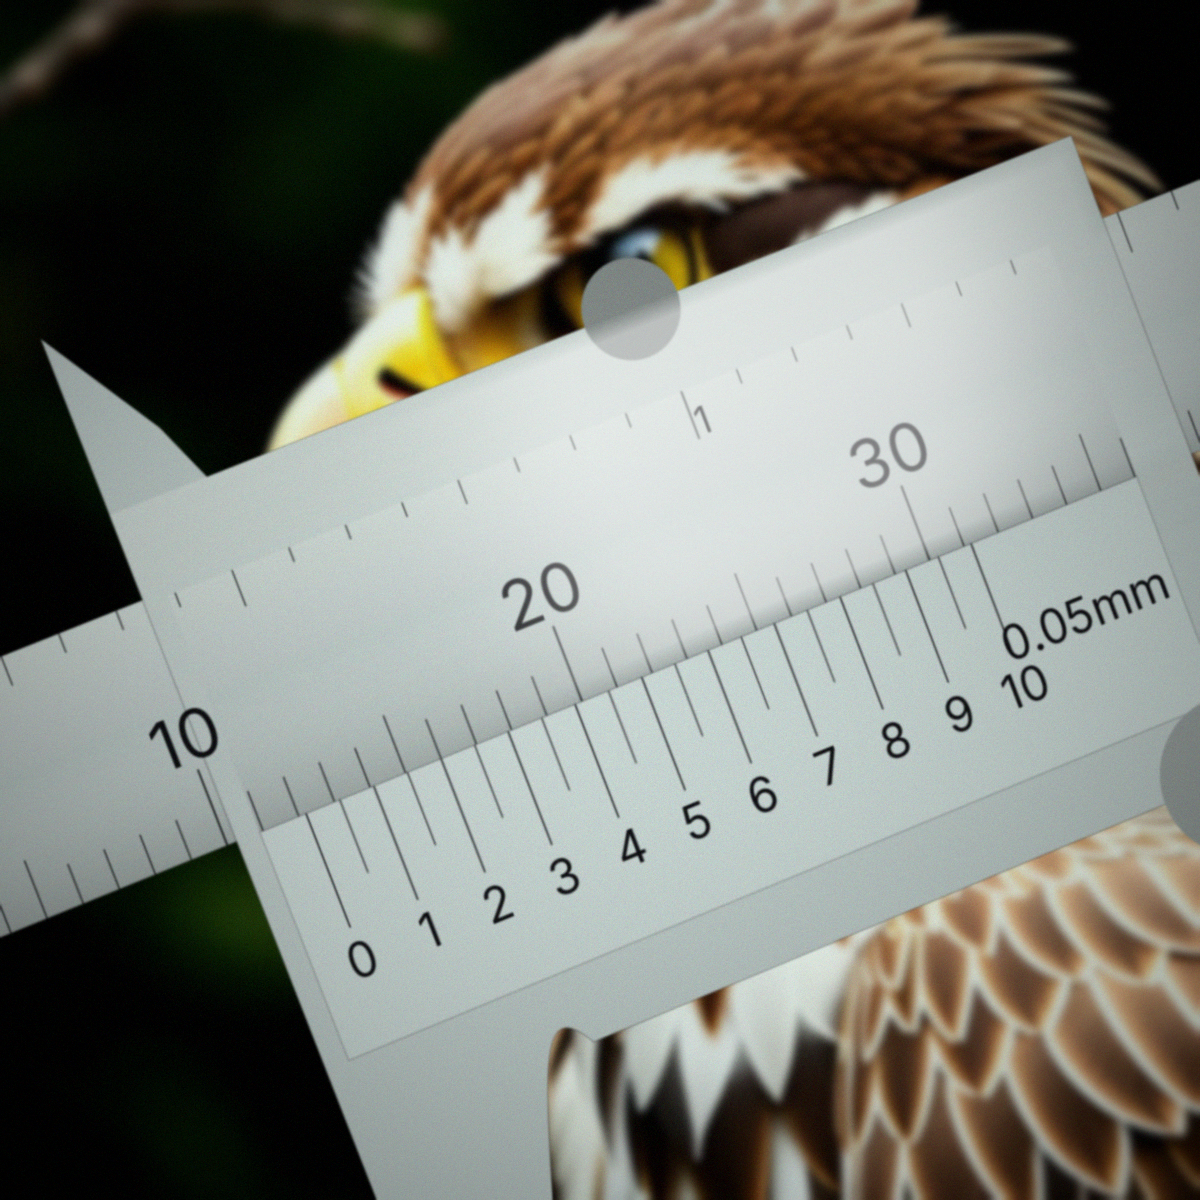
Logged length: 12.20 mm
